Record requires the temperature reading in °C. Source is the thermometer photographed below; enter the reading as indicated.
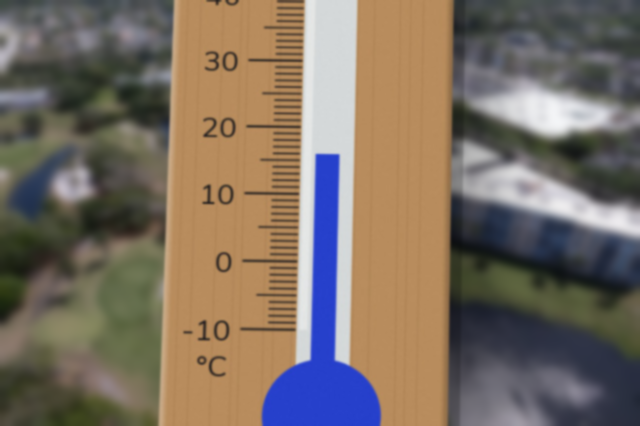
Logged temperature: 16 °C
